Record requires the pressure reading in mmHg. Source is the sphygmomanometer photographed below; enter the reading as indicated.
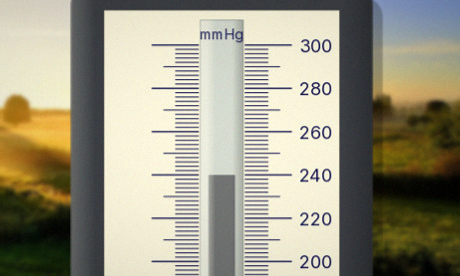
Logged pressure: 240 mmHg
